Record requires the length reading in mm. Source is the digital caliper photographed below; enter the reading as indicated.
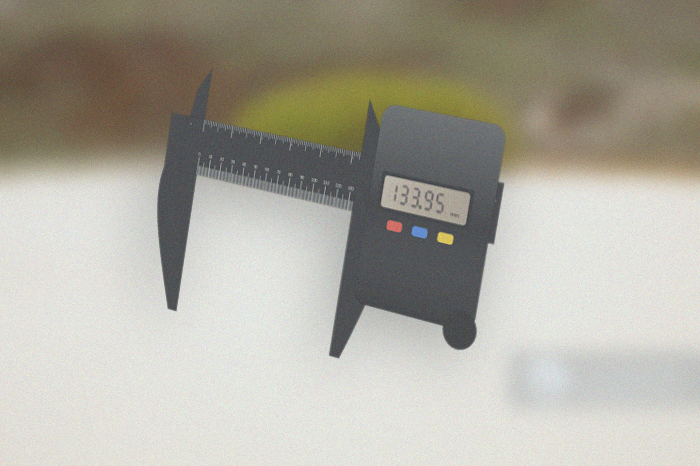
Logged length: 133.95 mm
